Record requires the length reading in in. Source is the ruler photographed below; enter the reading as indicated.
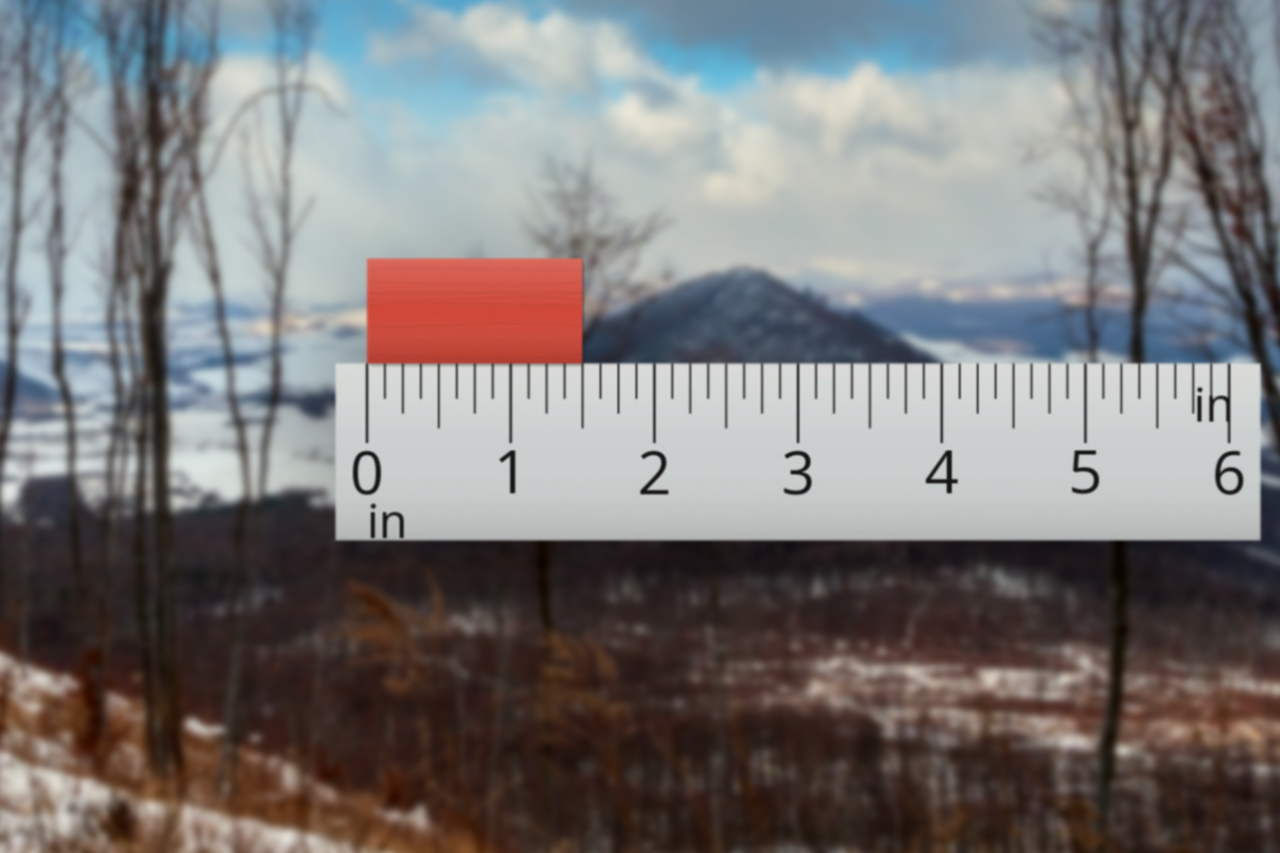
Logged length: 1.5 in
